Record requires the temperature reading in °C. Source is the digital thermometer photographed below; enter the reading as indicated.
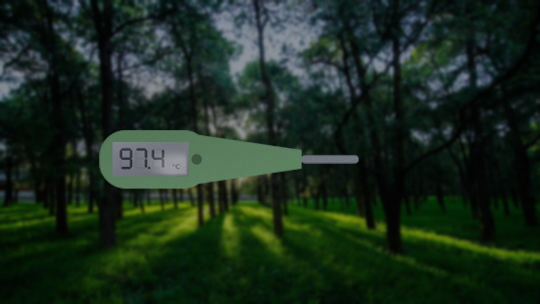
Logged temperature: 97.4 °C
